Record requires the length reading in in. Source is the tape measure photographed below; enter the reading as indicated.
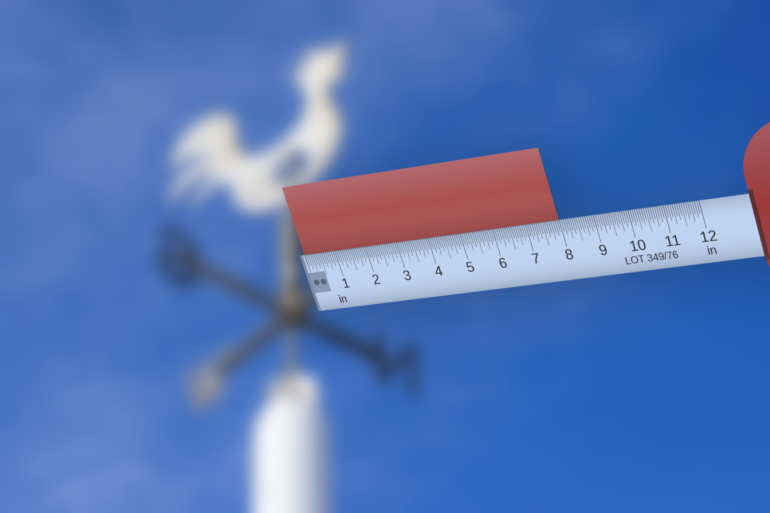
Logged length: 8 in
